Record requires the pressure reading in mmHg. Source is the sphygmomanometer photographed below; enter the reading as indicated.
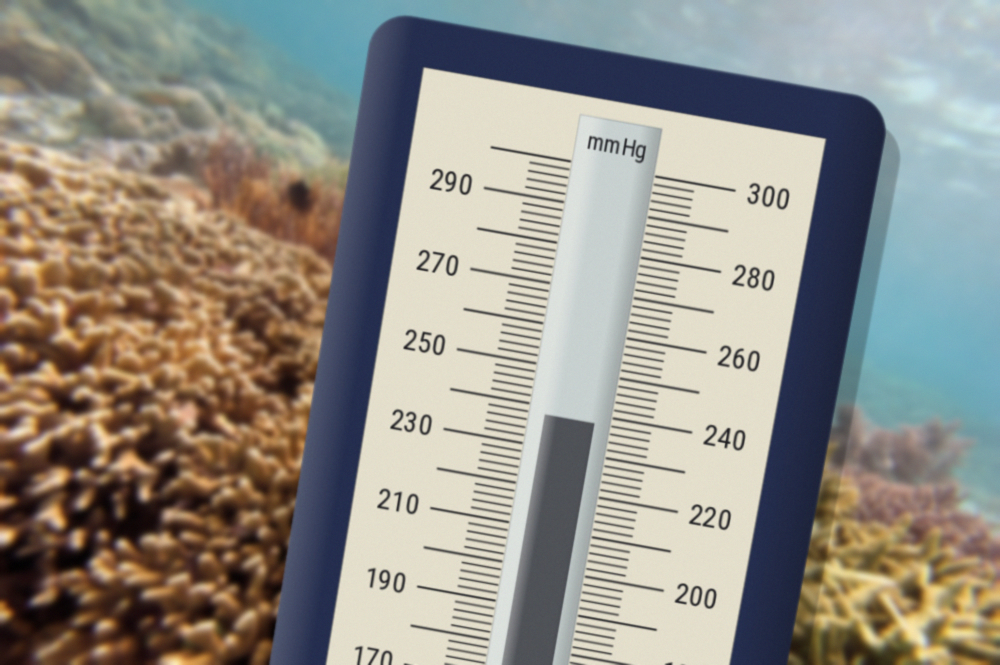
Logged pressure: 238 mmHg
